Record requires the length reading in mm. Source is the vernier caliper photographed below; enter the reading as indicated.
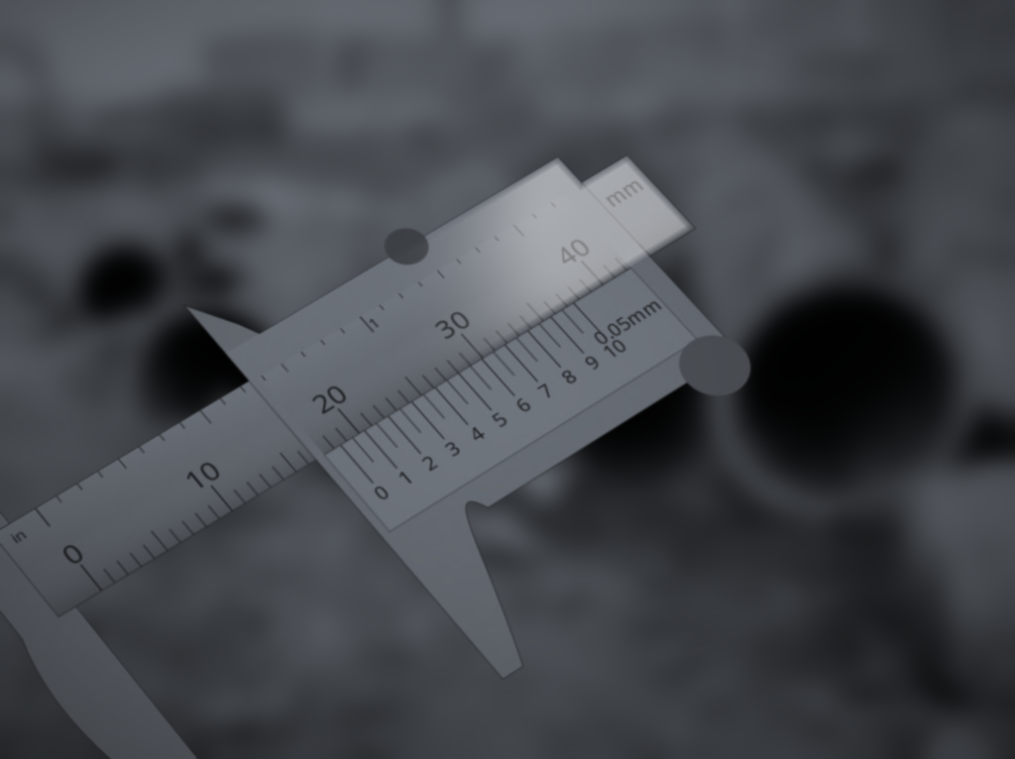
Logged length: 18.5 mm
